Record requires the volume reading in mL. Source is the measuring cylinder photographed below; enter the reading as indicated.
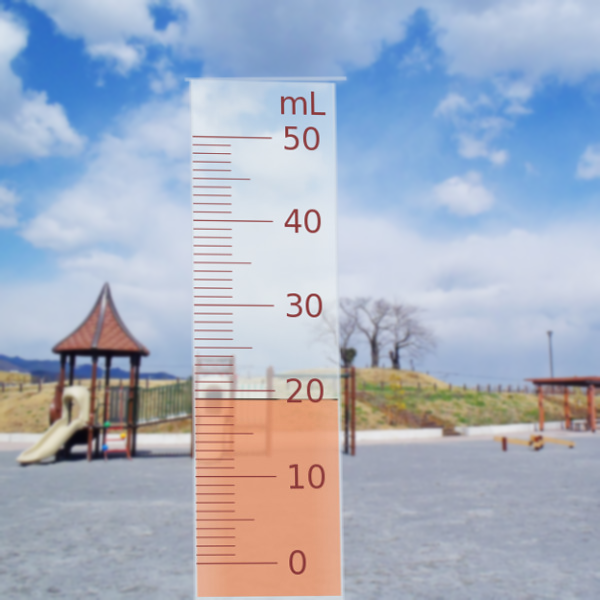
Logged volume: 19 mL
